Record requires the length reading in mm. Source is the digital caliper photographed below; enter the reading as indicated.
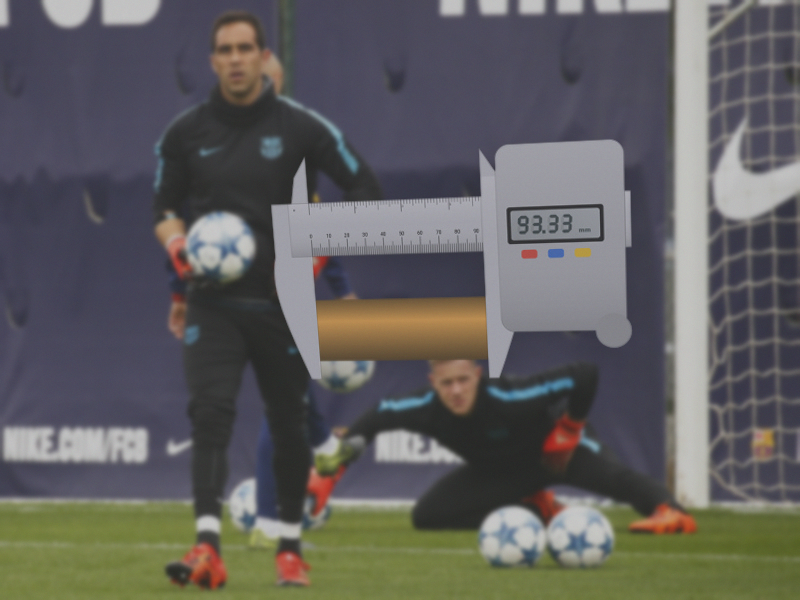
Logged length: 93.33 mm
